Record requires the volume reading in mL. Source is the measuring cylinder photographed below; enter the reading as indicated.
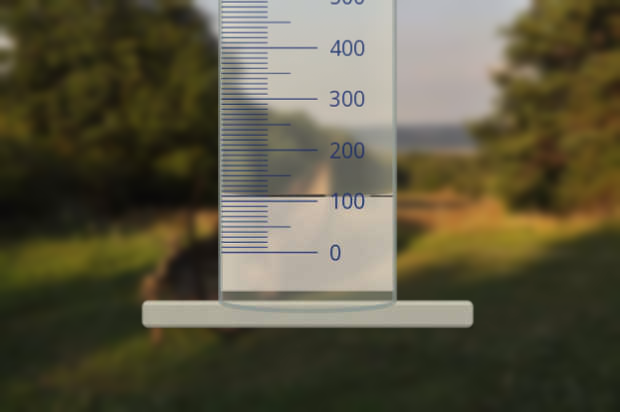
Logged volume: 110 mL
